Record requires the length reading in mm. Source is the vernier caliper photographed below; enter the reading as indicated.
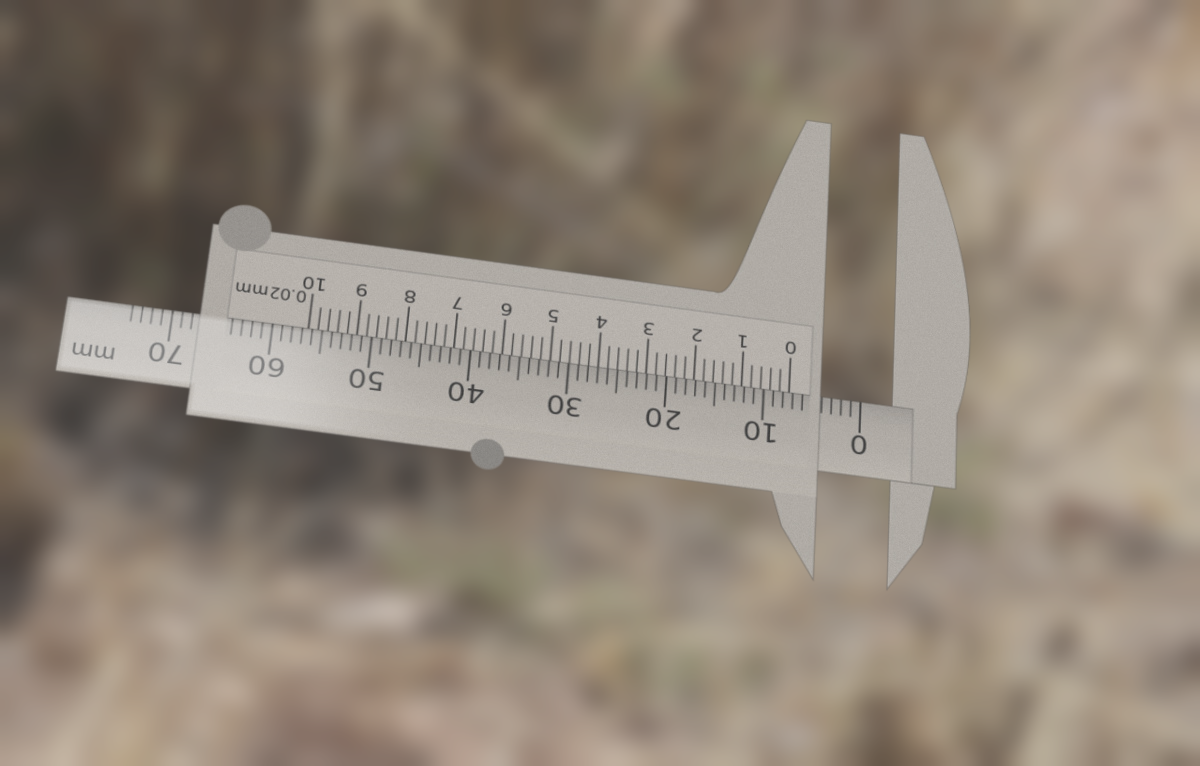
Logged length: 7.4 mm
